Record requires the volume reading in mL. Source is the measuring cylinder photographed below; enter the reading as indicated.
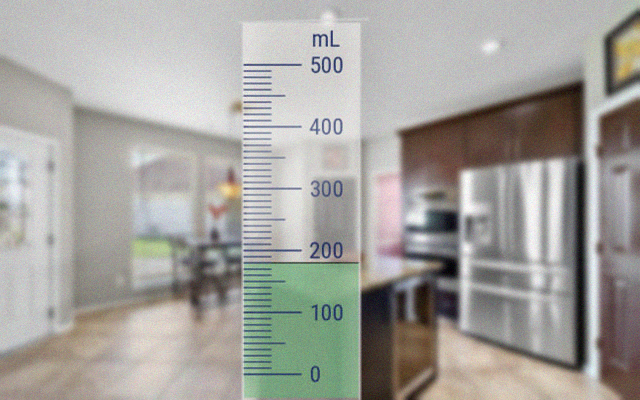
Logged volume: 180 mL
